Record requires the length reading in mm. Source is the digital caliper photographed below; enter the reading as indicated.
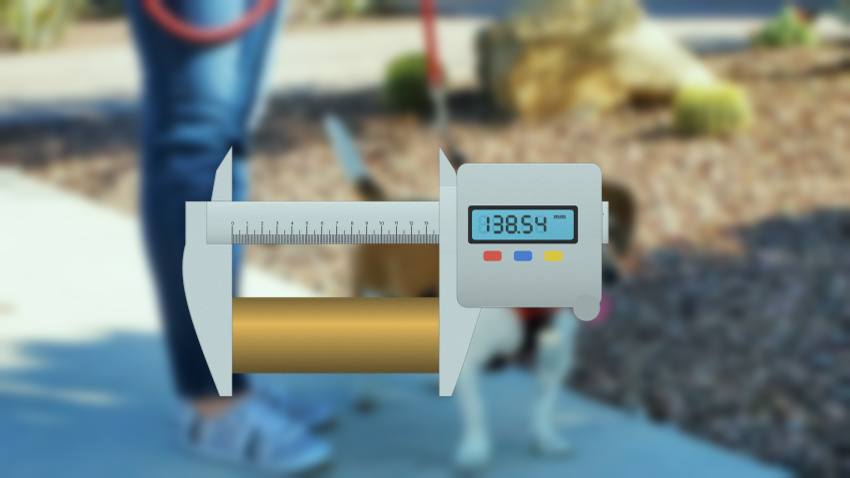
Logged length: 138.54 mm
